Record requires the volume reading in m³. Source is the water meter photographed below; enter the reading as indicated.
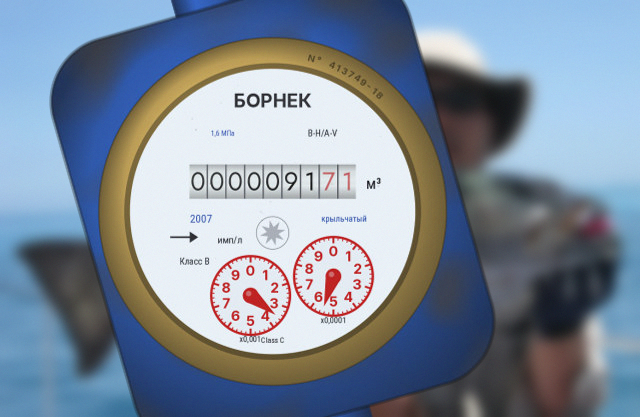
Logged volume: 91.7135 m³
